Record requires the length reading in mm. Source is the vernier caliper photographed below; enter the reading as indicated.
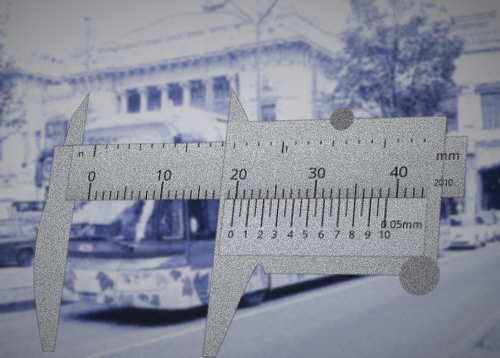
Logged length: 19.8 mm
